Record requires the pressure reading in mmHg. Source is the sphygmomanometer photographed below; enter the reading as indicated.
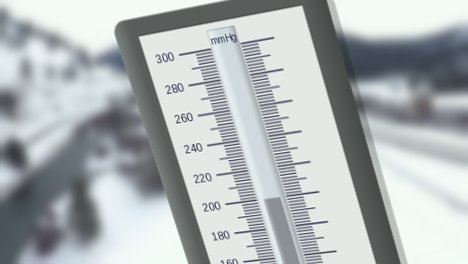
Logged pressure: 200 mmHg
